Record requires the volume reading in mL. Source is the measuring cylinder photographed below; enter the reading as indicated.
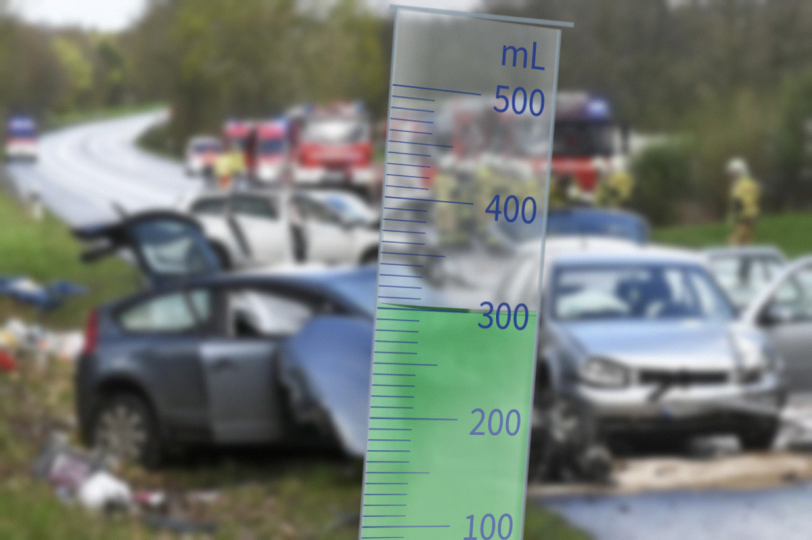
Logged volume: 300 mL
